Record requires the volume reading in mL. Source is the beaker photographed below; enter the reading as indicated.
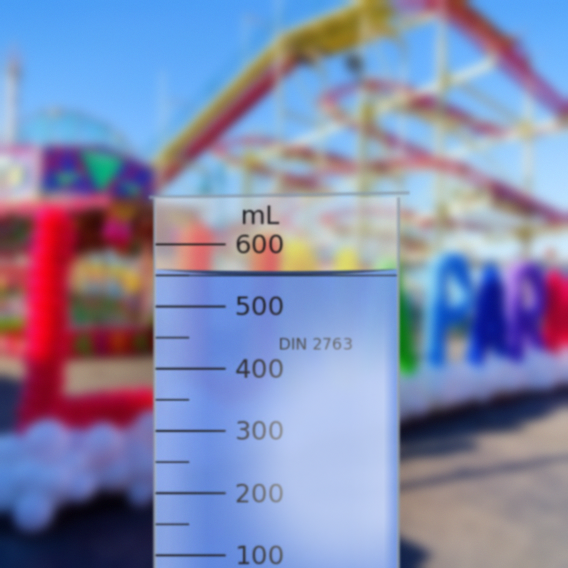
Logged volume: 550 mL
